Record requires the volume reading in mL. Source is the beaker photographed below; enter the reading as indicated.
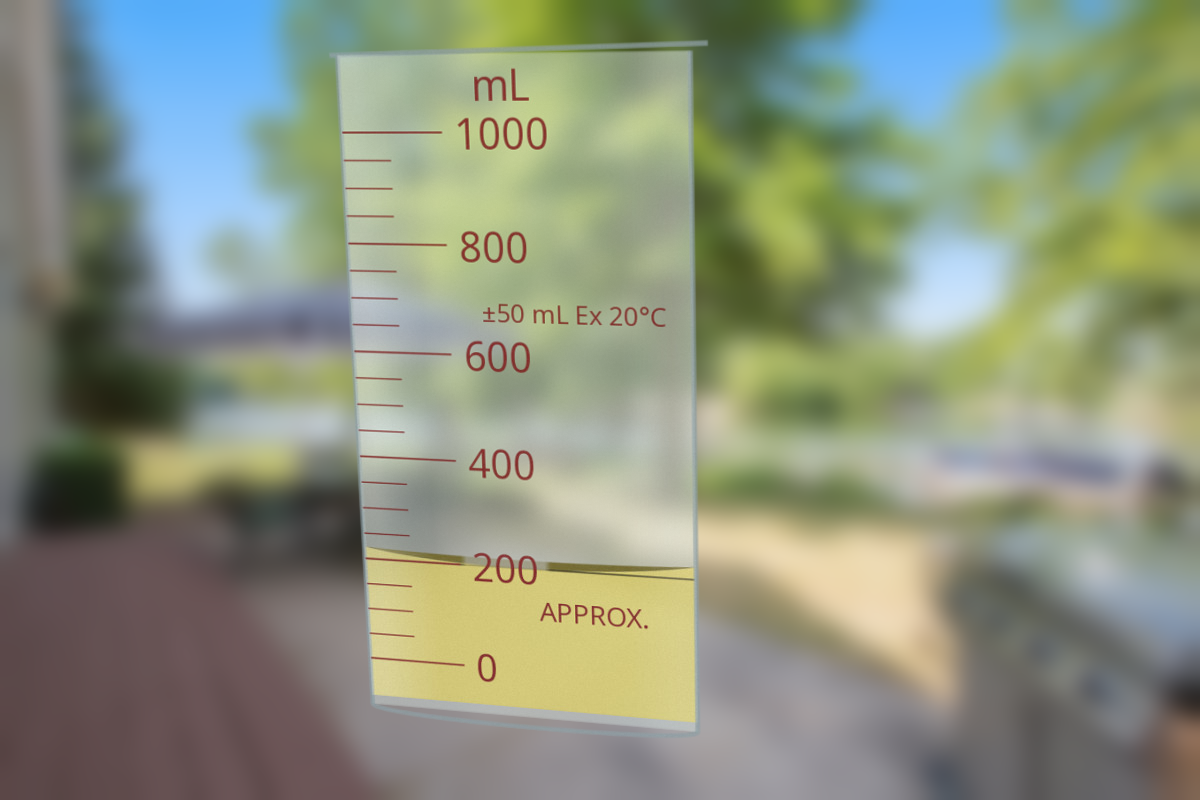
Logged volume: 200 mL
